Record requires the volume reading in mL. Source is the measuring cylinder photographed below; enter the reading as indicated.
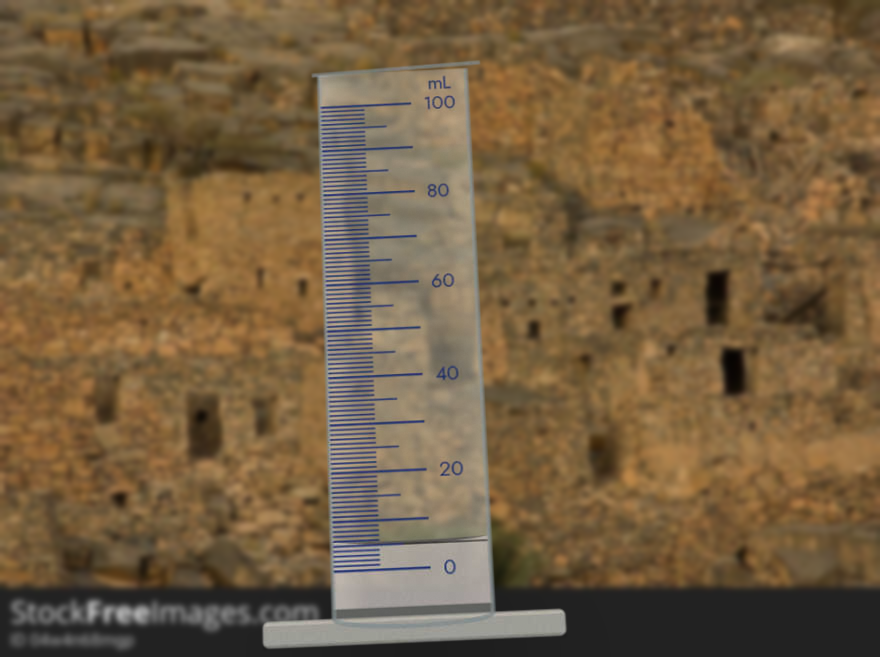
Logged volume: 5 mL
